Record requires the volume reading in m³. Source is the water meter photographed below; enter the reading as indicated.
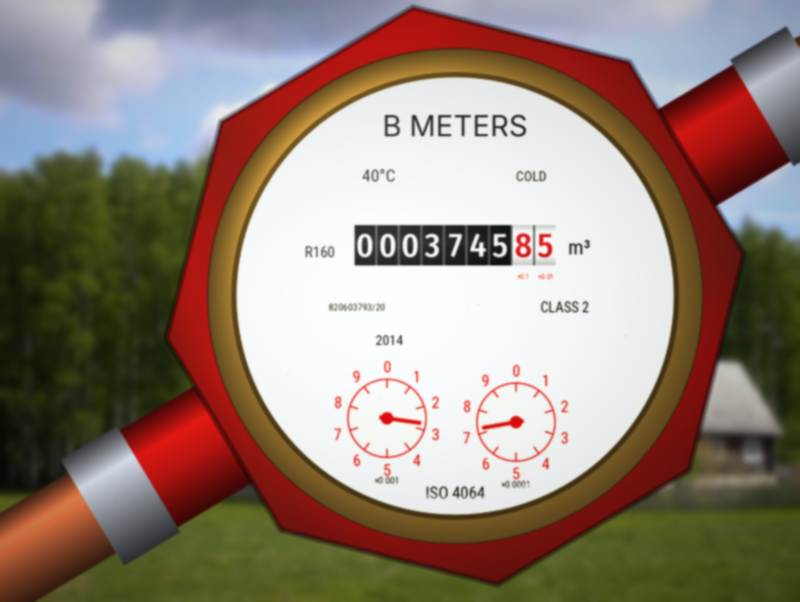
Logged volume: 3745.8527 m³
